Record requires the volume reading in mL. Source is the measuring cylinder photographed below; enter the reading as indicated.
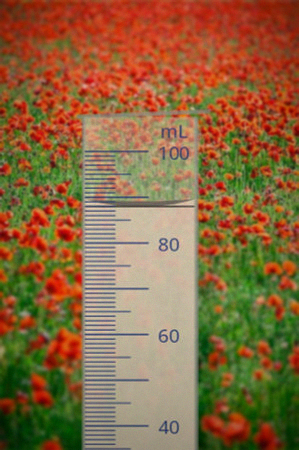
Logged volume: 88 mL
